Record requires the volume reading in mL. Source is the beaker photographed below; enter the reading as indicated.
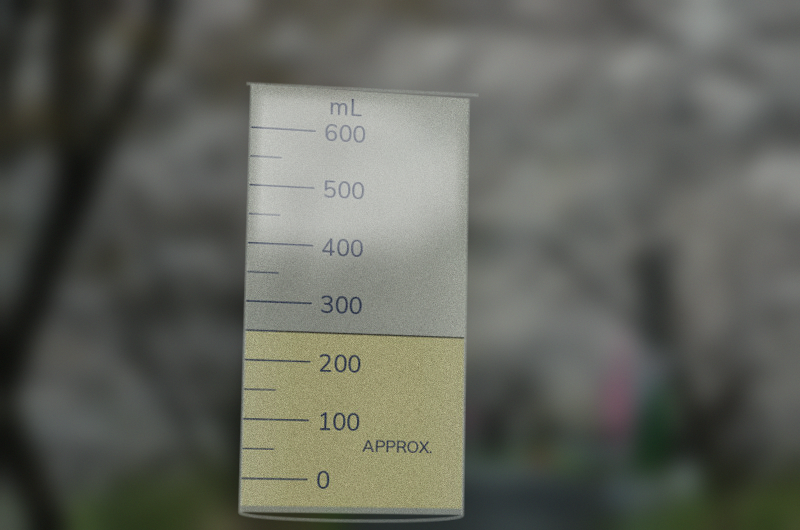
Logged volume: 250 mL
